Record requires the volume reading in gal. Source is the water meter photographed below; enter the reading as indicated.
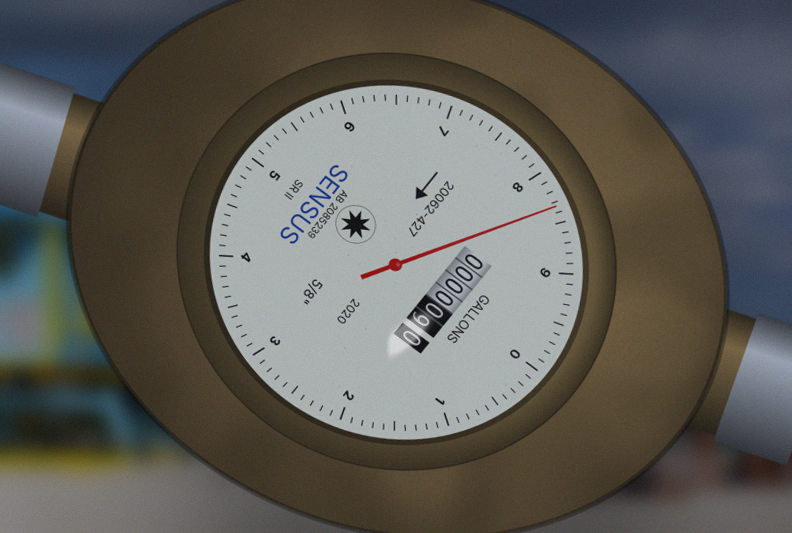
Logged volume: 88.3 gal
